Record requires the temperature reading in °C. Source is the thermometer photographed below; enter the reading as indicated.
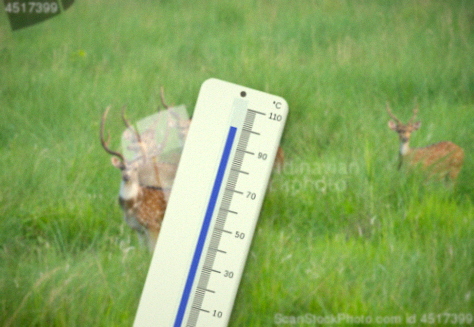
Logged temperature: 100 °C
